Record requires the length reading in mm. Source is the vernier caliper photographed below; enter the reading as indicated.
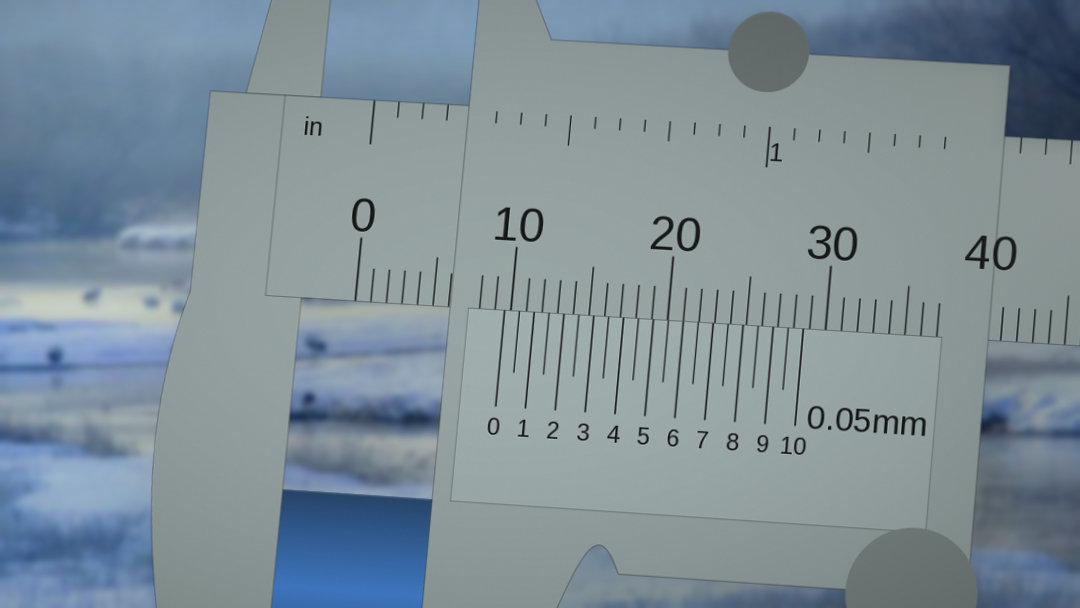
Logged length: 9.6 mm
